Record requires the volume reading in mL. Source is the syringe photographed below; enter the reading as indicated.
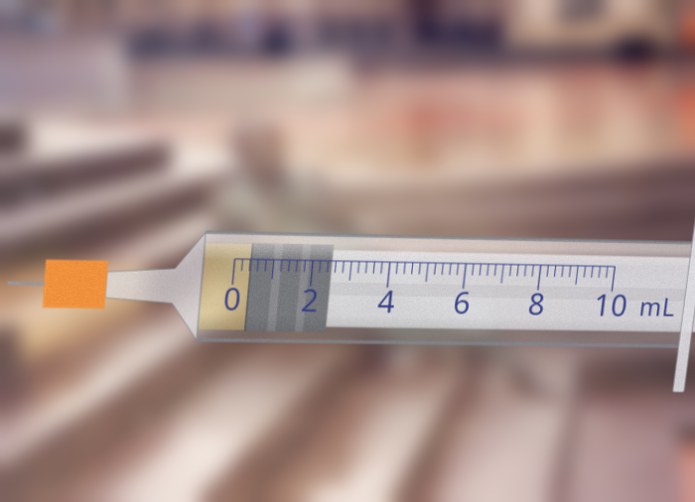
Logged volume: 0.4 mL
